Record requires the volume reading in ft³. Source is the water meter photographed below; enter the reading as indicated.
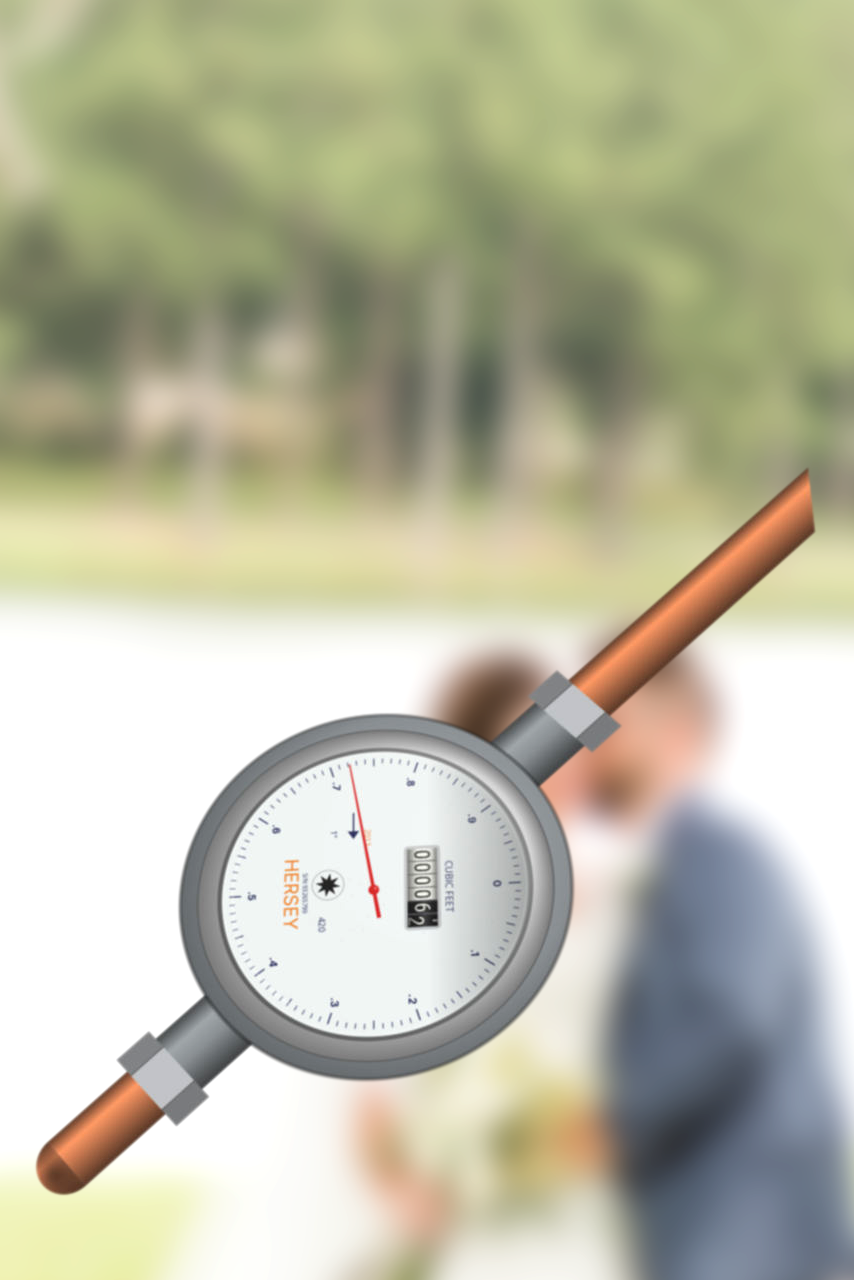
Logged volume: 61.72 ft³
